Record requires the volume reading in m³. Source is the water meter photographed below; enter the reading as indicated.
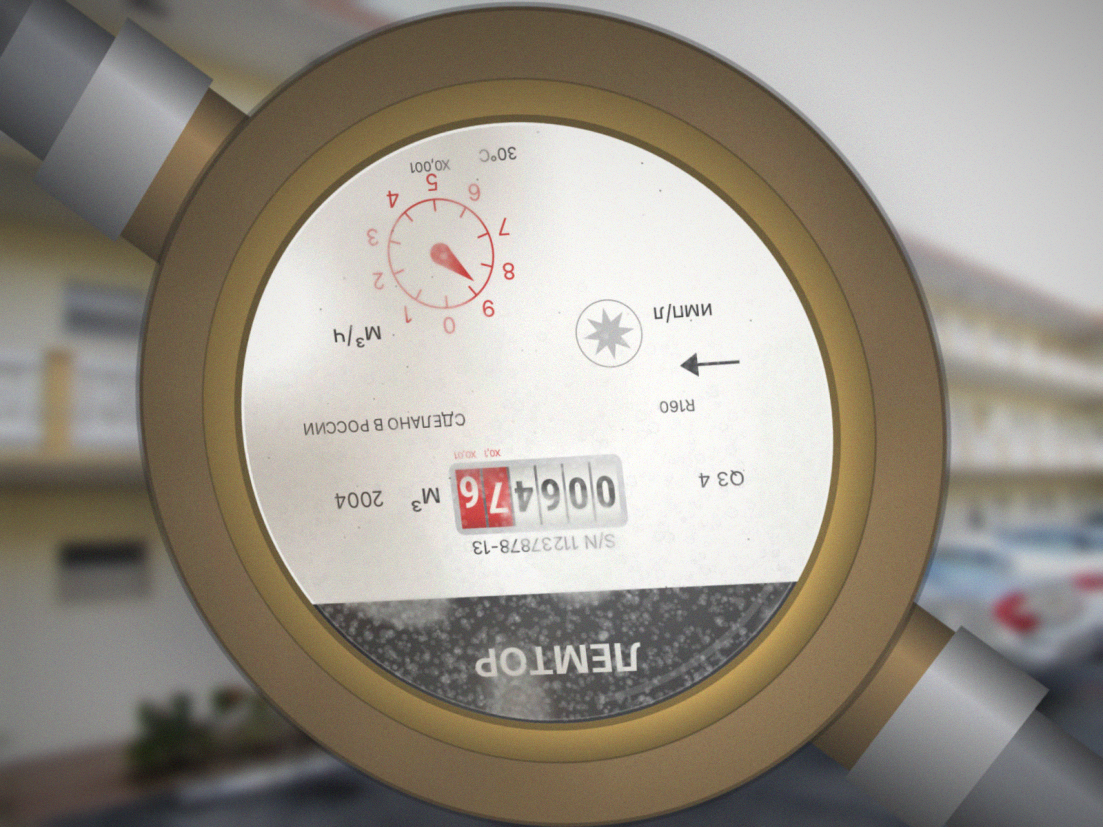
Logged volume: 64.758 m³
